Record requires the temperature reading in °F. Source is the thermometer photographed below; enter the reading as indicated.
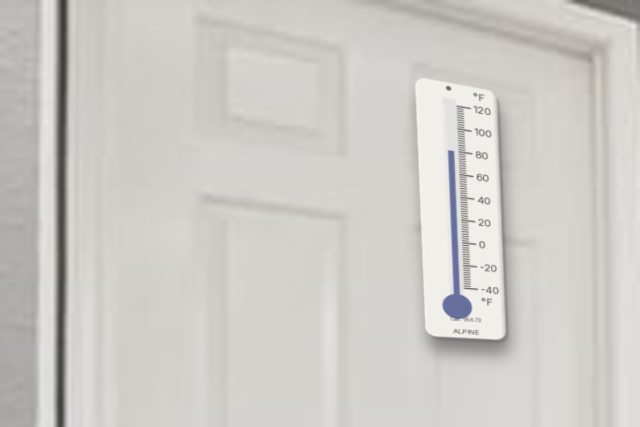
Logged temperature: 80 °F
